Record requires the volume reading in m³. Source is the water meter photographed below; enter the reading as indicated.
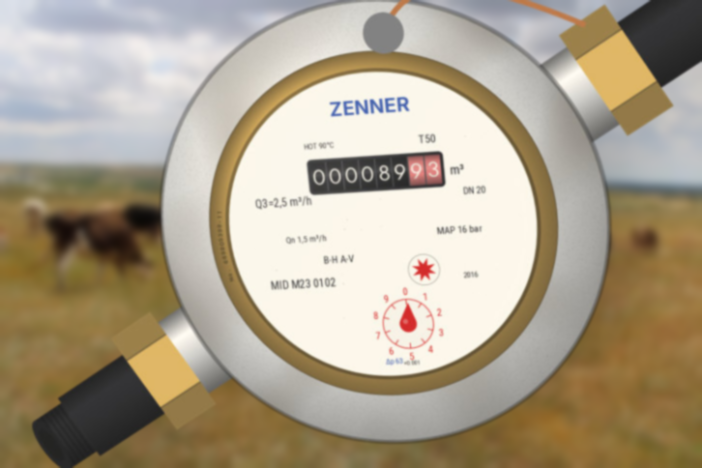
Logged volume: 89.930 m³
